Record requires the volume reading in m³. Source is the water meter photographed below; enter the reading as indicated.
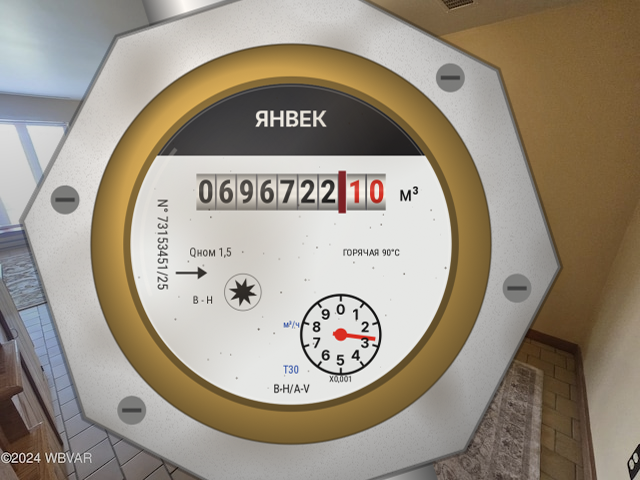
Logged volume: 696722.102 m³
